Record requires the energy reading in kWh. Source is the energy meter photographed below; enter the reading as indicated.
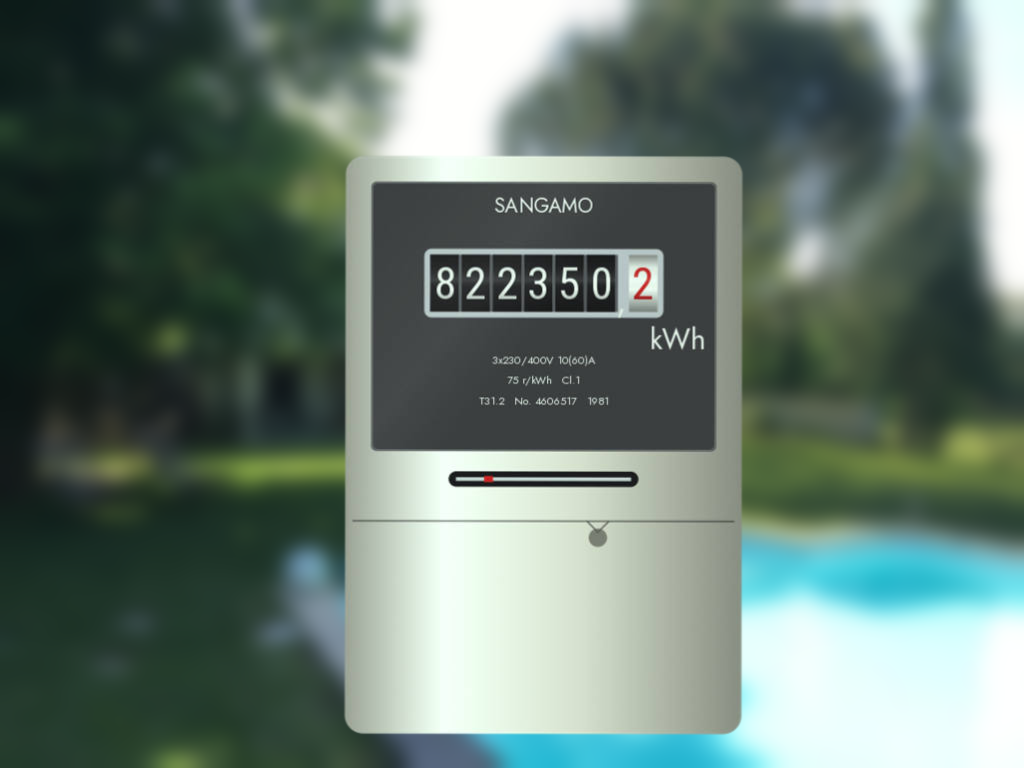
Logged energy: 822350.2 kWh
